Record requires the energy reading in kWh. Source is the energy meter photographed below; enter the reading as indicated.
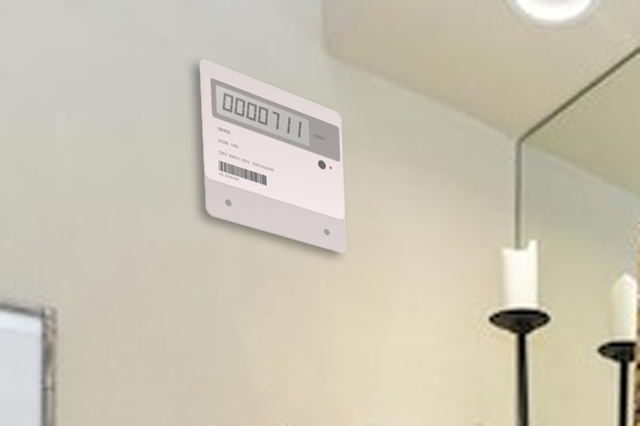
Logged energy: 711 kWh
